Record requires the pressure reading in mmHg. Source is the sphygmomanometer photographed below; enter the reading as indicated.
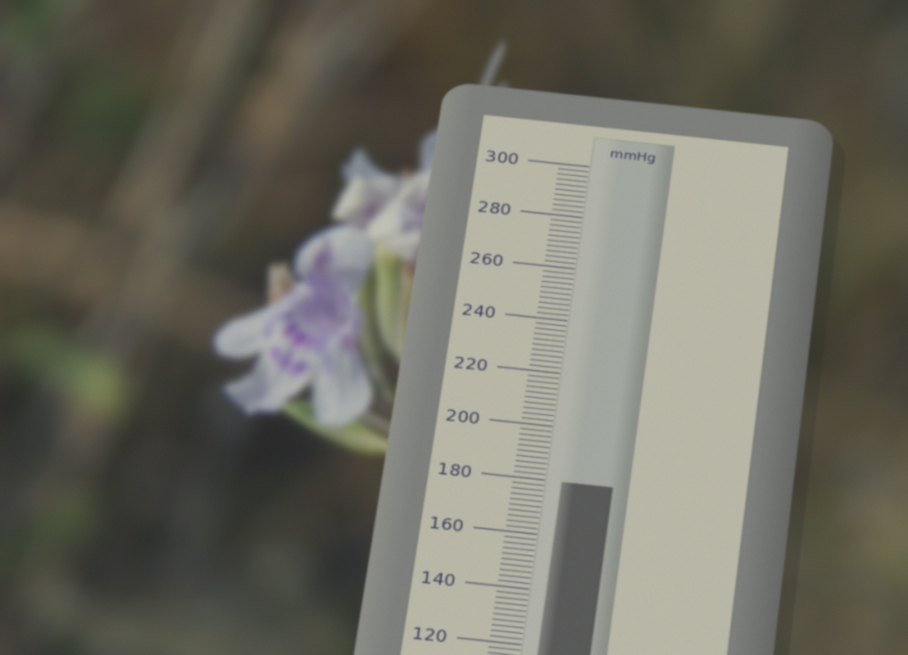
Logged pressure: 180 mmHg
